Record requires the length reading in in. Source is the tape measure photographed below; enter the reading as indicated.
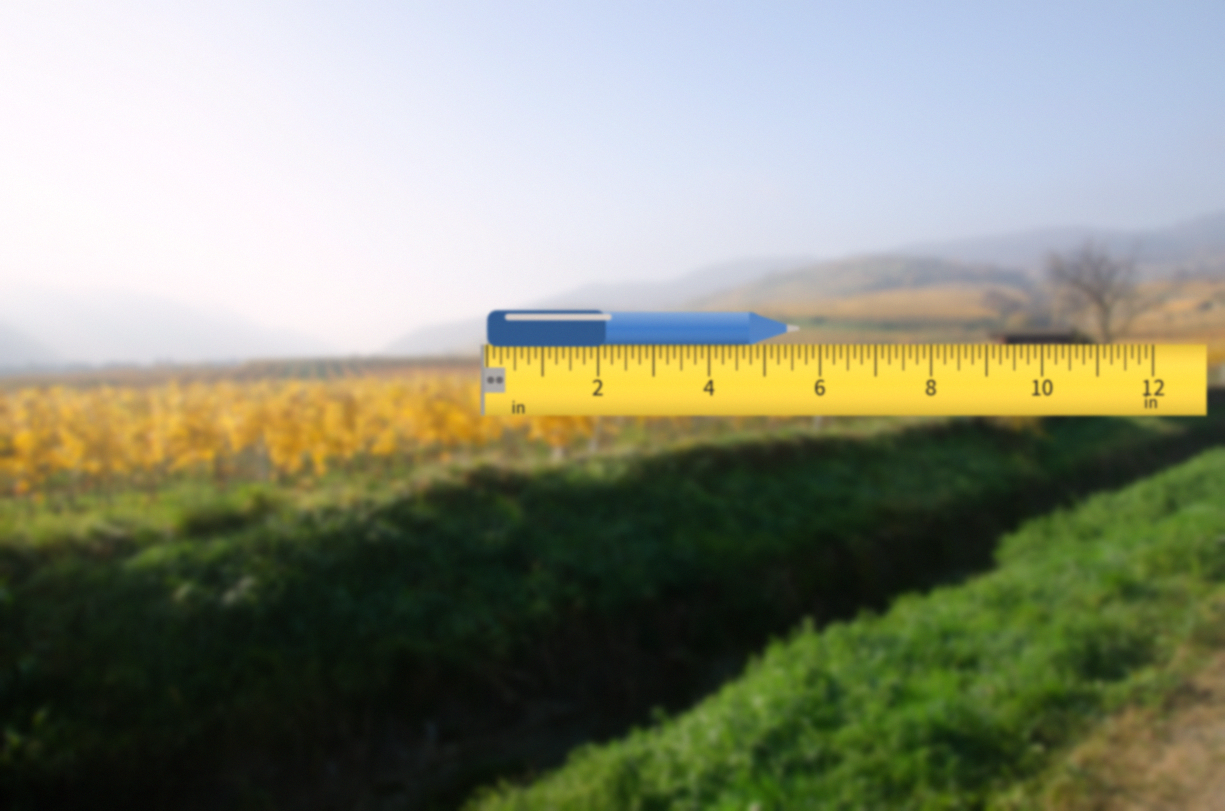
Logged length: 5.625 in
